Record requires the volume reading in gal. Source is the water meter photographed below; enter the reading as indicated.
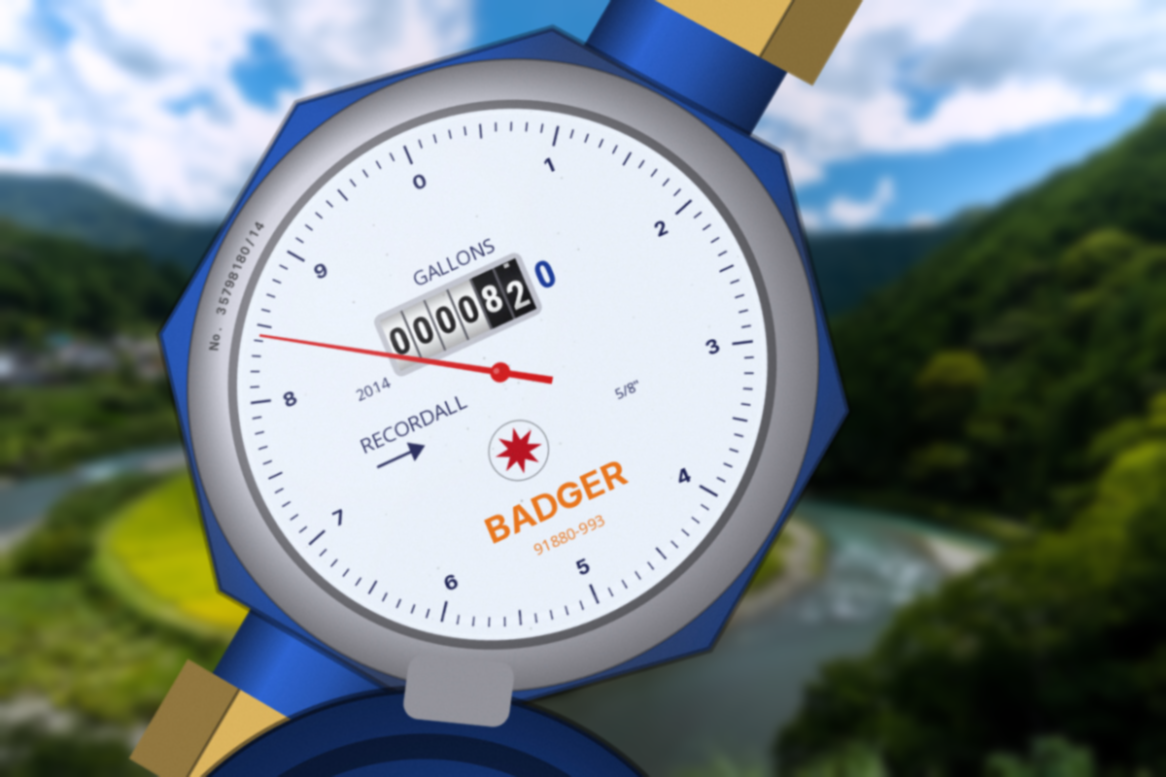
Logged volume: 818.4 gal
